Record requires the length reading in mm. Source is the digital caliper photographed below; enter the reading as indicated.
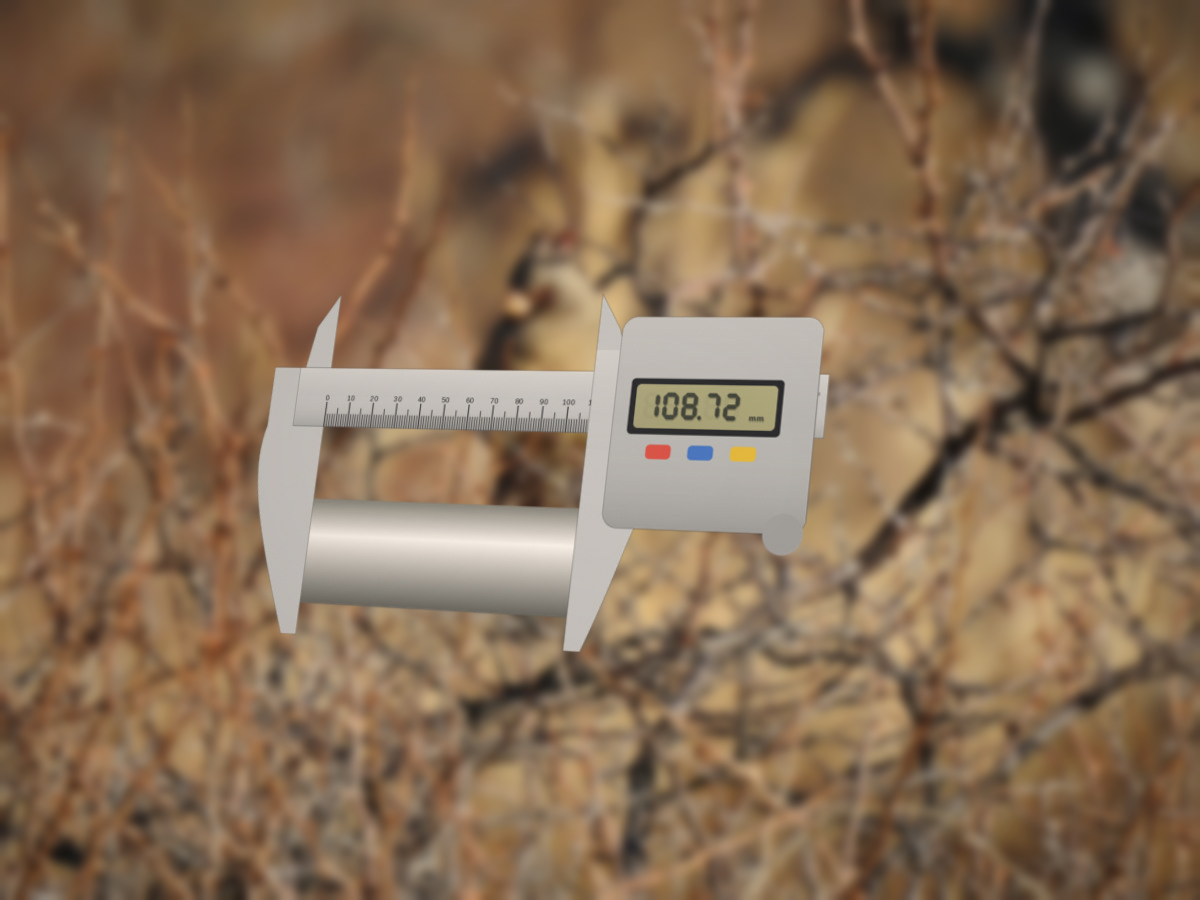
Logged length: 108.72 mm
